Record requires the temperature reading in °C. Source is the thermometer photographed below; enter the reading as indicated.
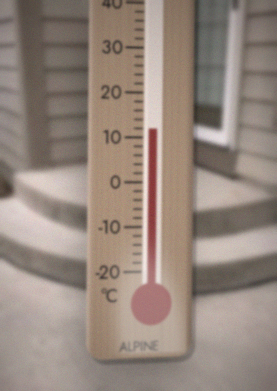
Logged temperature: 12 °C
